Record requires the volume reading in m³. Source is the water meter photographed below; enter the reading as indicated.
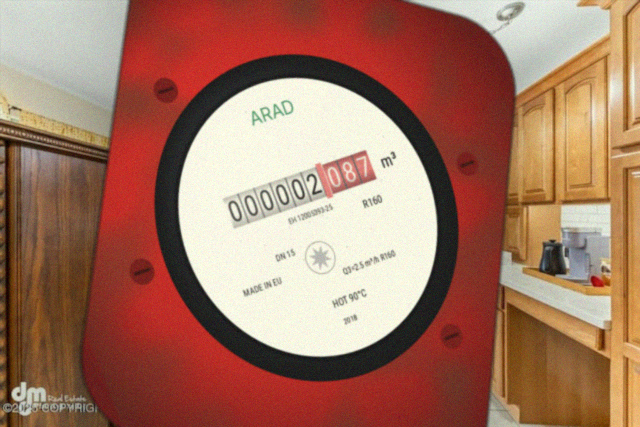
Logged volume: 2.087 m³
